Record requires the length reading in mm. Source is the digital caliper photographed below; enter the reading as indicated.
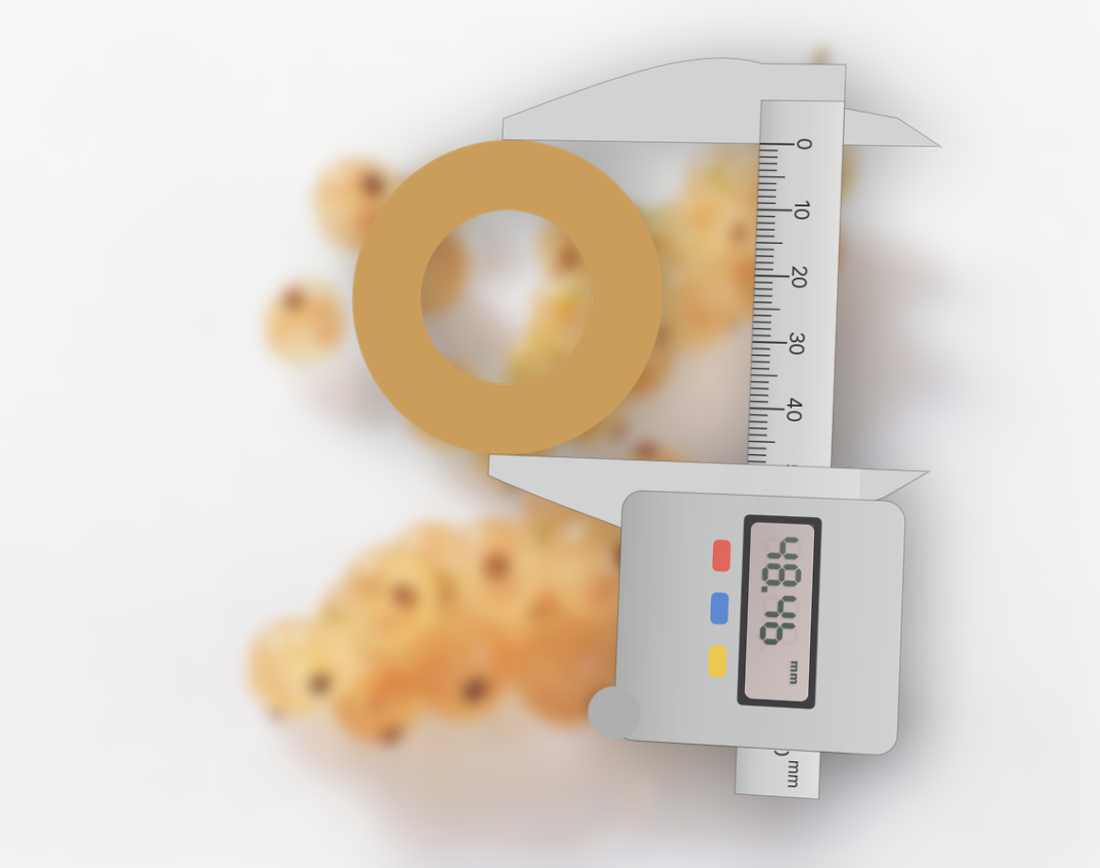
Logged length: 48.46 mm
